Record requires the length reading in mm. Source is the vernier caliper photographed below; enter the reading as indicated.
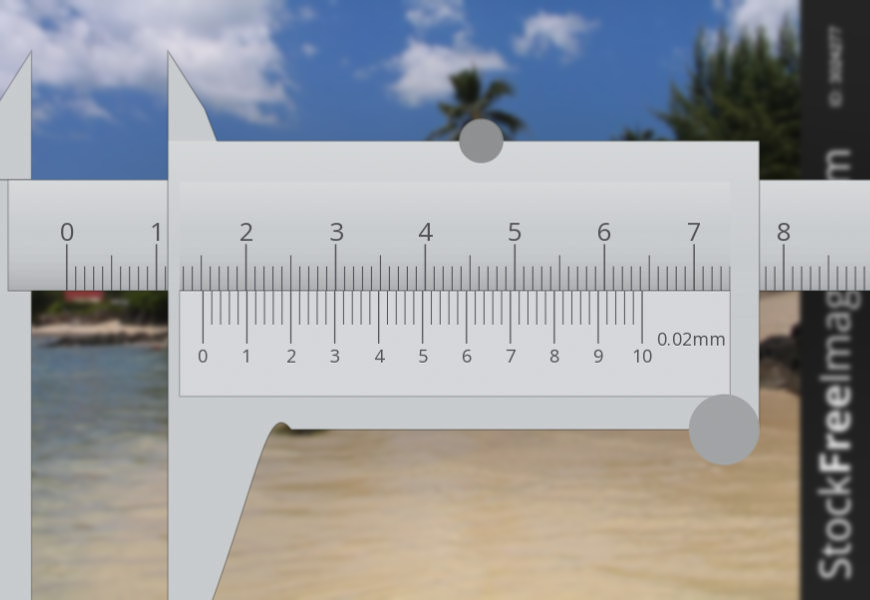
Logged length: 15.2 mm
